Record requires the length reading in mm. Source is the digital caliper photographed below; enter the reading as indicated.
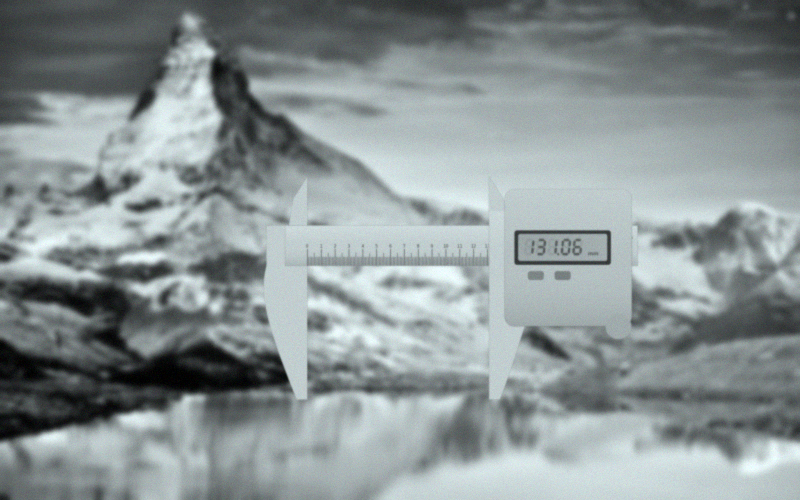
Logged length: 131.06 mm
